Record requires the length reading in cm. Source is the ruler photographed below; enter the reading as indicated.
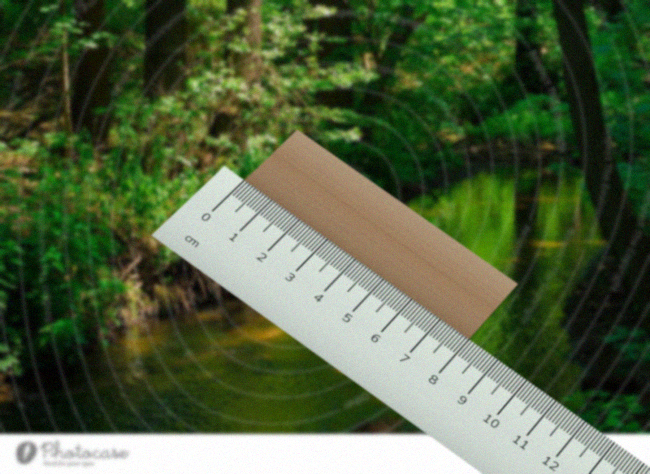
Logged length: 8 cm
